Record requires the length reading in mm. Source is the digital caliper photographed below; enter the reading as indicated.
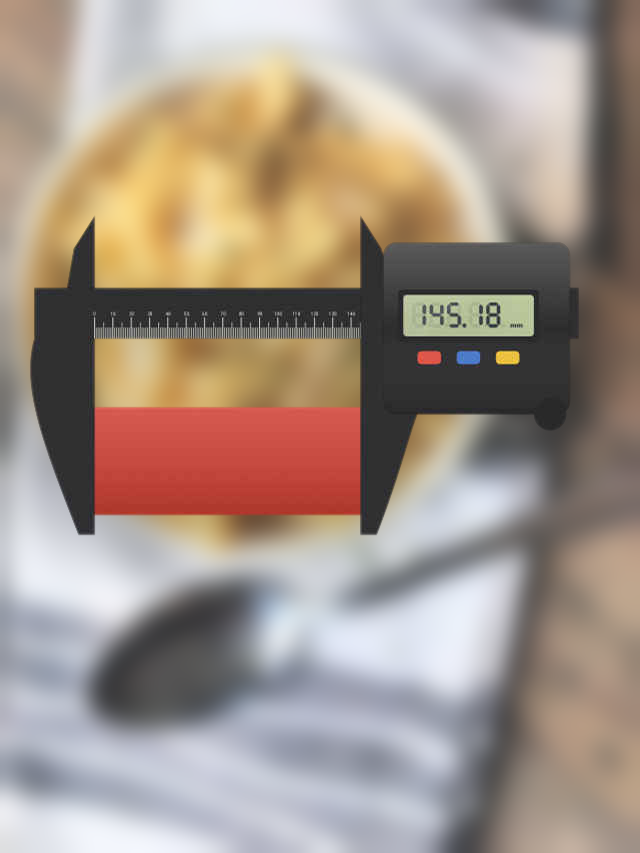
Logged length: 145.18 mm
